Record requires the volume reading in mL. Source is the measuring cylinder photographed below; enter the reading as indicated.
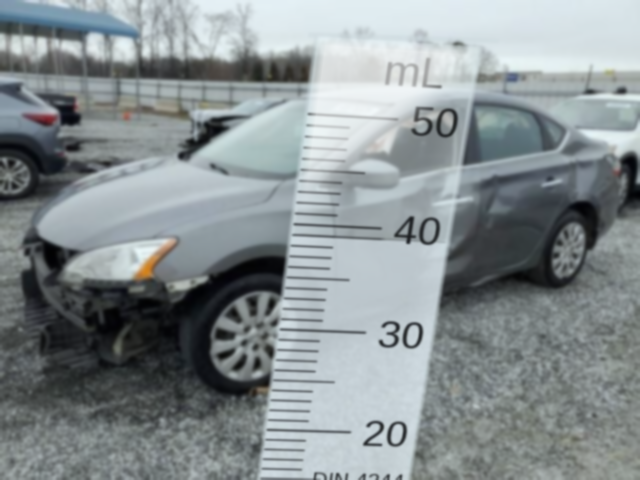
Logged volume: 39 mL
